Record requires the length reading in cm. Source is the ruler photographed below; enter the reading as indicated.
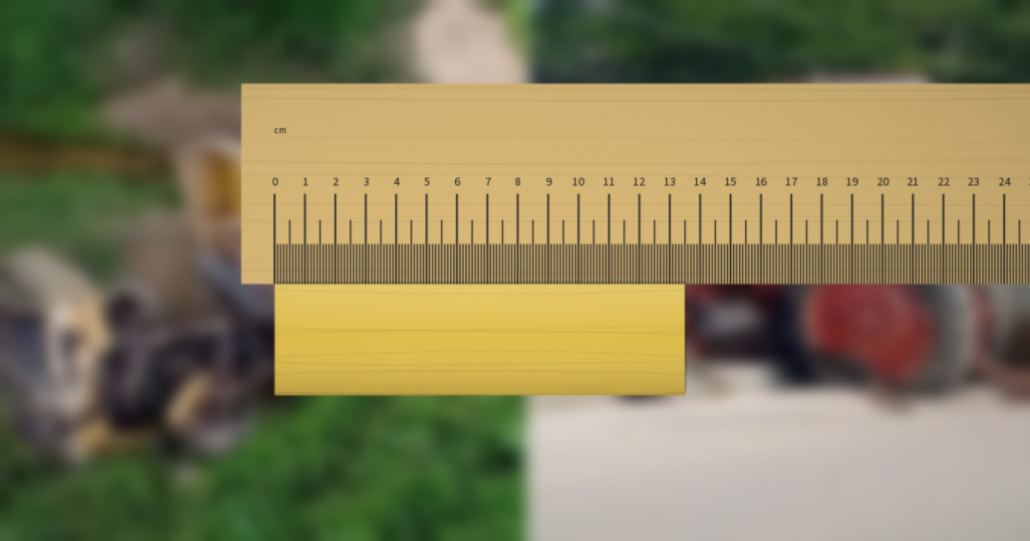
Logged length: 13.5 cm
